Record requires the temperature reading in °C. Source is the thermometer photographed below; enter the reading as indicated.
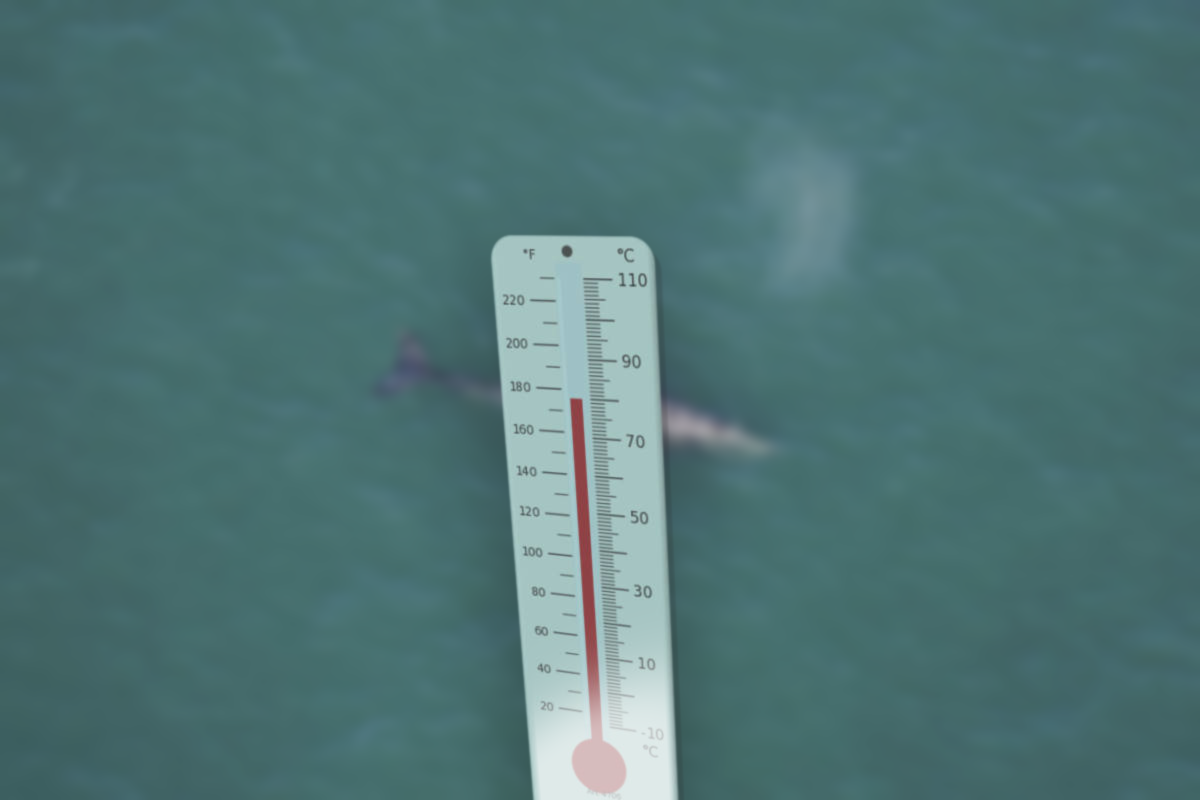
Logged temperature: 80 °C
